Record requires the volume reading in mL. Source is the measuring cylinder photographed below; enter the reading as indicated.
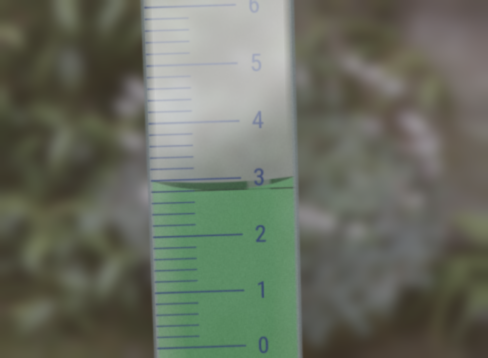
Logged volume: 2.8 mL
